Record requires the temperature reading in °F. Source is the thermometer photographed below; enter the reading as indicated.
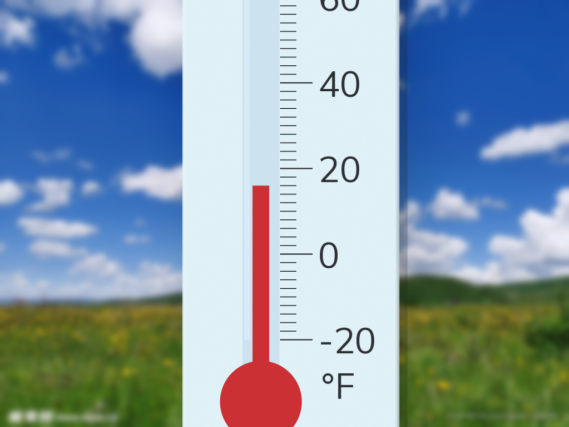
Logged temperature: 16 °F
